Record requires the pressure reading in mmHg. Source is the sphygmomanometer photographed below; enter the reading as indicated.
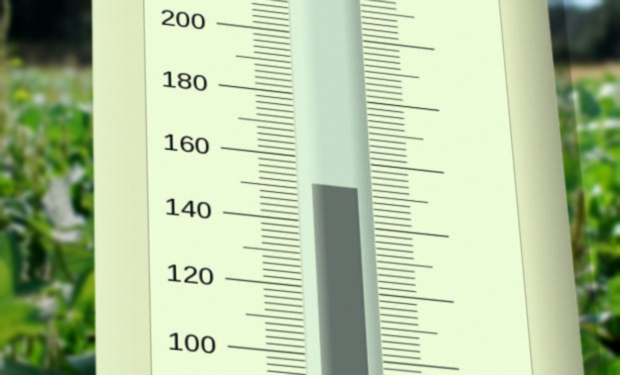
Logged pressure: 152 mmHg
